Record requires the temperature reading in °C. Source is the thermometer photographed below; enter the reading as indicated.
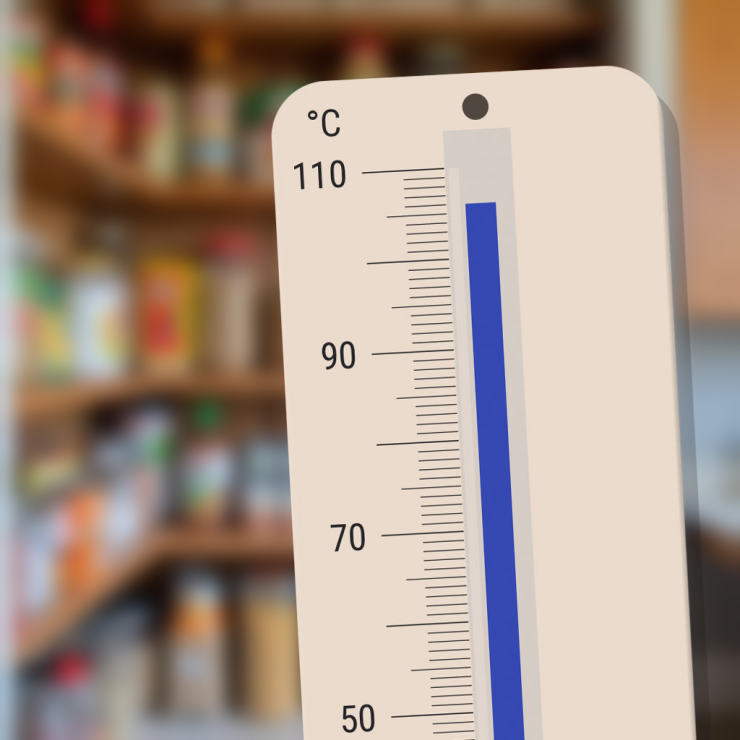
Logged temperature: 106 °C
